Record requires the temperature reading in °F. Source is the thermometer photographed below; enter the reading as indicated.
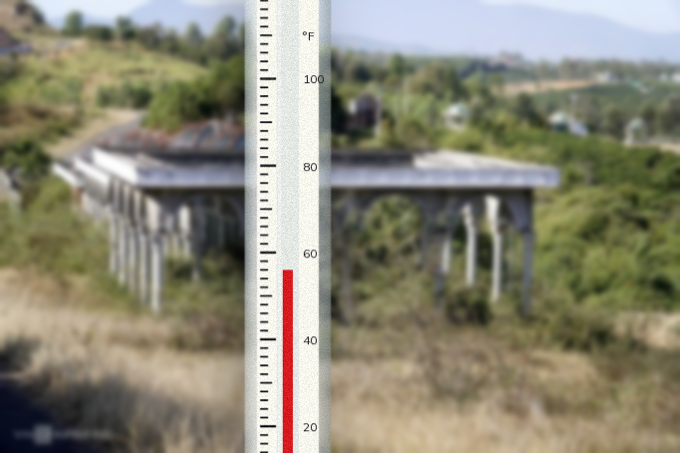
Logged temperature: 56 °F
